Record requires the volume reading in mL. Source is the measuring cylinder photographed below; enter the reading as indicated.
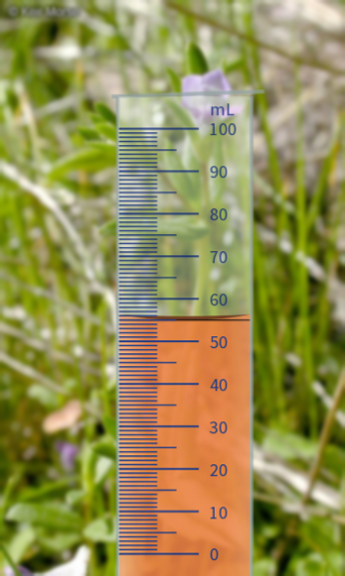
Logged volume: 55 mL
